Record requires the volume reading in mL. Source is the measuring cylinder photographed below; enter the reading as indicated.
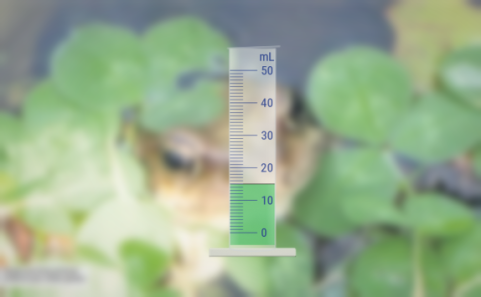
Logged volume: 15 mL
